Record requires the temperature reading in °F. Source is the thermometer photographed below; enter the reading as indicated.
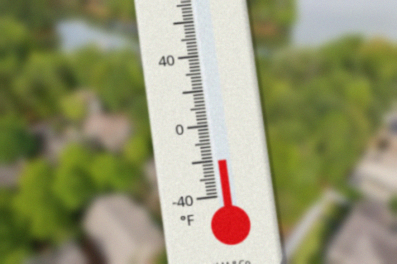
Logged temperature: -20 °F
